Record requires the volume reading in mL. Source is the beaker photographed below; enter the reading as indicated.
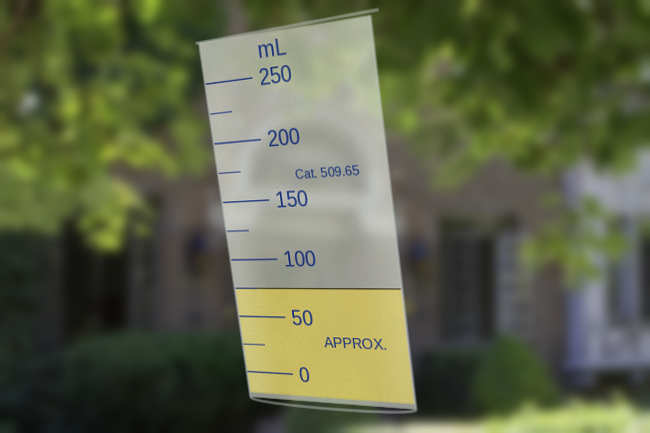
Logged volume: 75 mL
